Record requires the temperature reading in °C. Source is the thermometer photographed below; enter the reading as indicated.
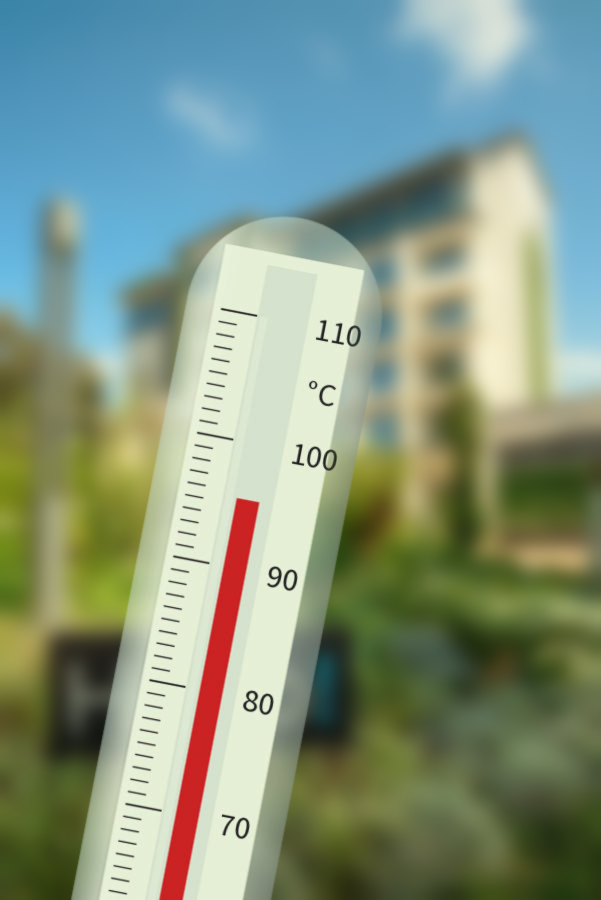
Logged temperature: 95.5 °C
